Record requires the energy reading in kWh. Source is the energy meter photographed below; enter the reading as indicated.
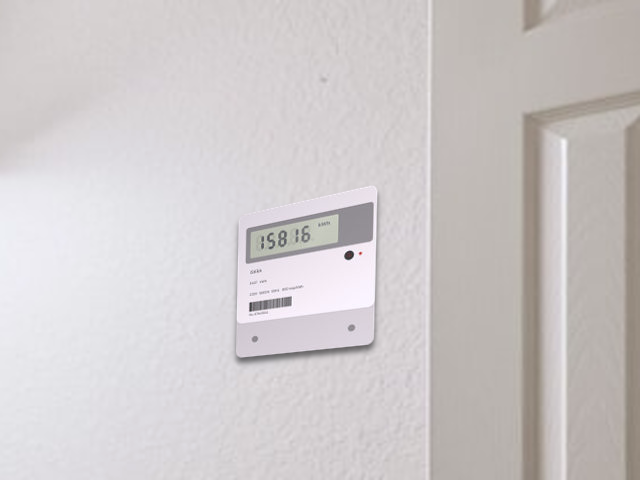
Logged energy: 15816 kWh
